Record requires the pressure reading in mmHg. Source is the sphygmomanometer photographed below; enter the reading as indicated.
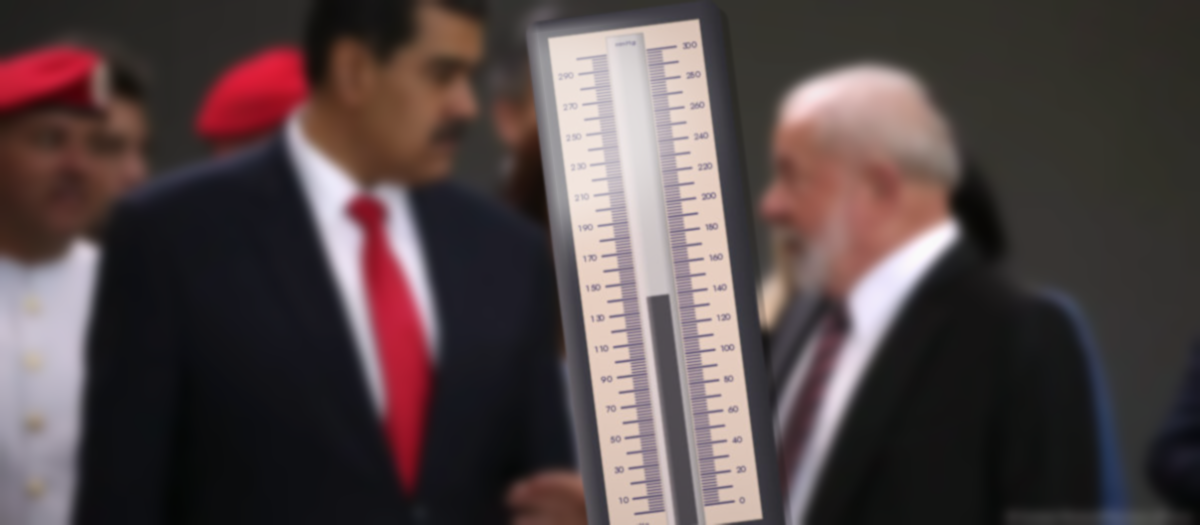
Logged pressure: 140 mmHg
